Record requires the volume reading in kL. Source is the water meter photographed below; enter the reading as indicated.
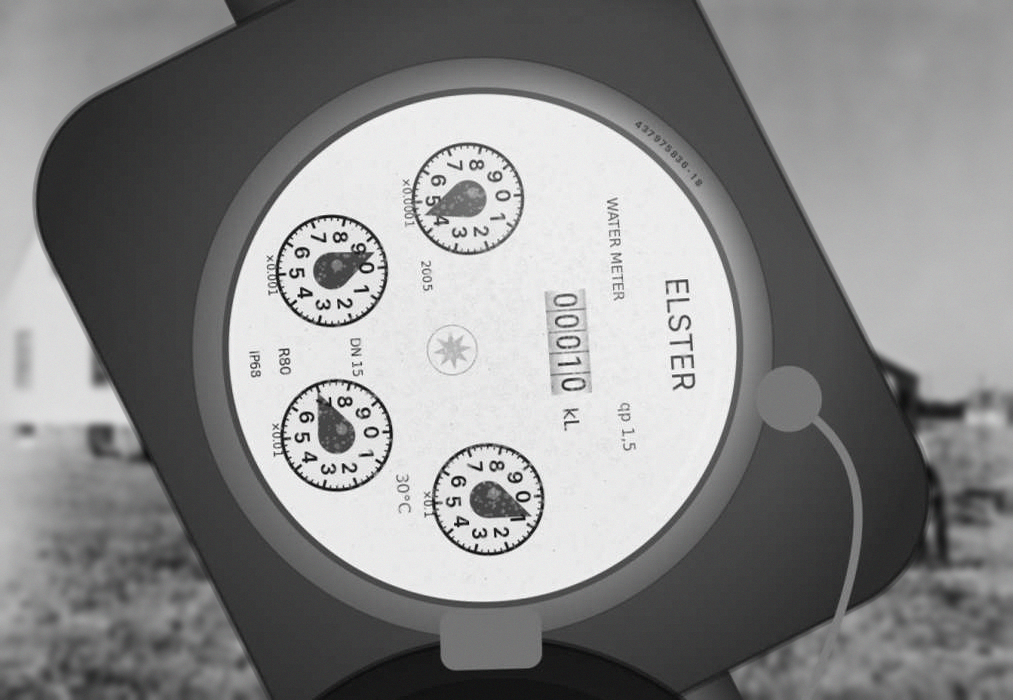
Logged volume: 10.0694 kL
